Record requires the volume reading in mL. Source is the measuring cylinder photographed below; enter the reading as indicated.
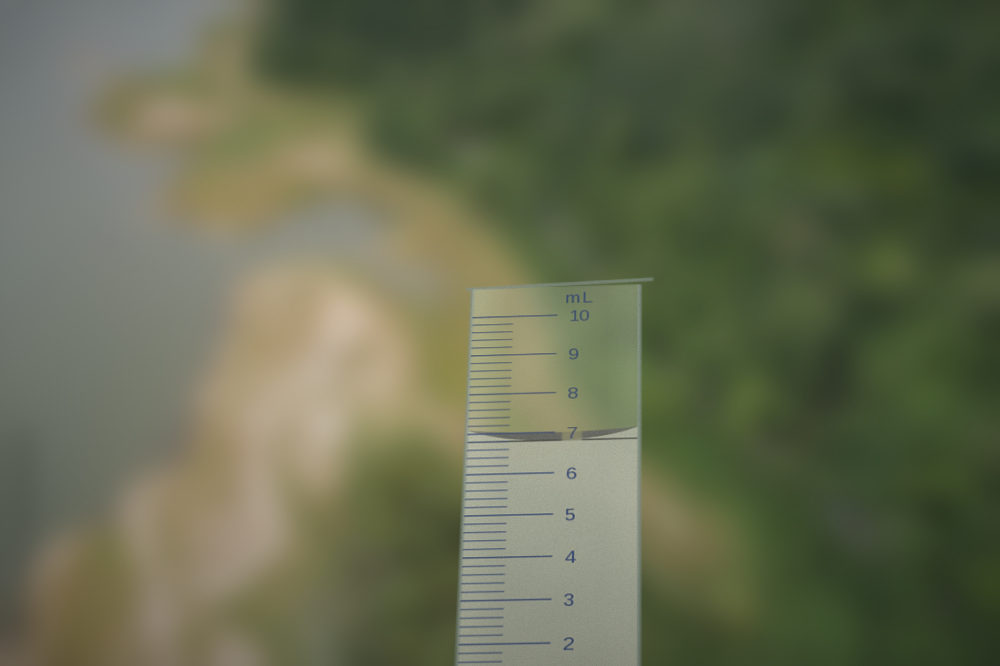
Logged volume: 6.8 mL
